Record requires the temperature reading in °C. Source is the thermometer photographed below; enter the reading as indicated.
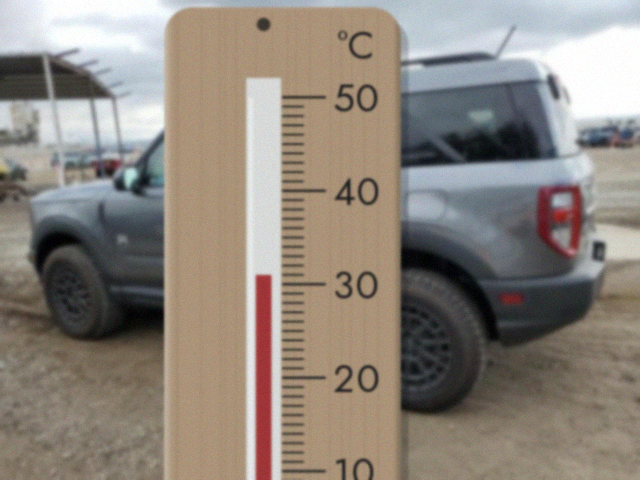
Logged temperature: 31 °C
